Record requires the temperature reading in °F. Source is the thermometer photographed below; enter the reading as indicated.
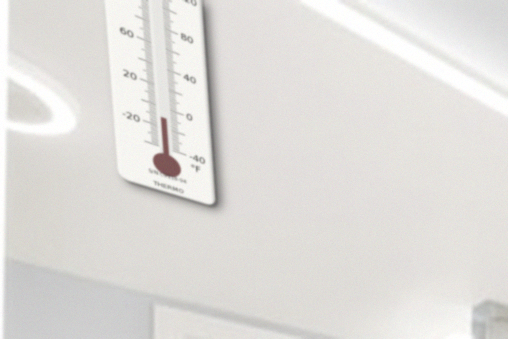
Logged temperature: -10 °F
